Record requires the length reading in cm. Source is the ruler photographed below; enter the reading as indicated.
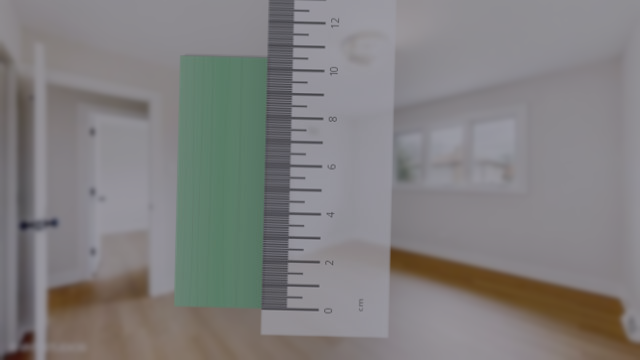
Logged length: 10.5 cm
